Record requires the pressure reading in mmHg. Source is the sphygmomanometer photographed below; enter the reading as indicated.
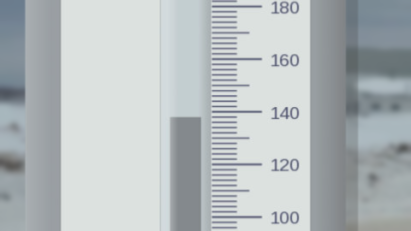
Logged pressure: 138 mmHg
